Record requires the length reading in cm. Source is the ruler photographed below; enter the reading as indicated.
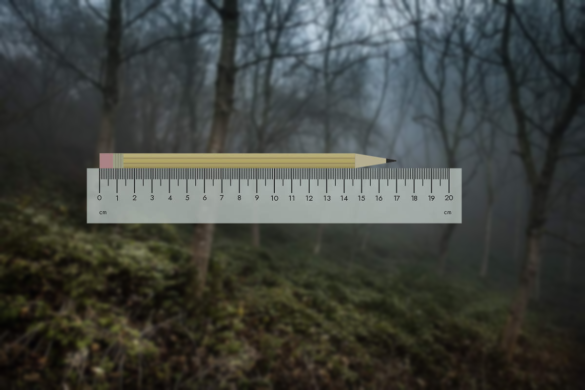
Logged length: 17 cm
